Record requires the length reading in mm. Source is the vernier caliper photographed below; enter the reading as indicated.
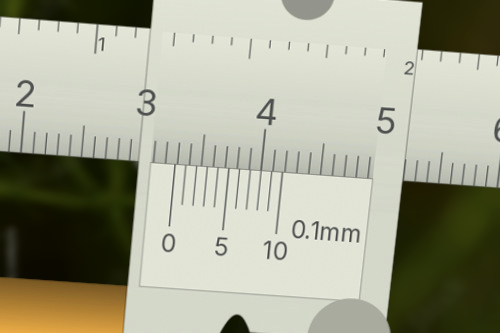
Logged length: 32.8 mm
